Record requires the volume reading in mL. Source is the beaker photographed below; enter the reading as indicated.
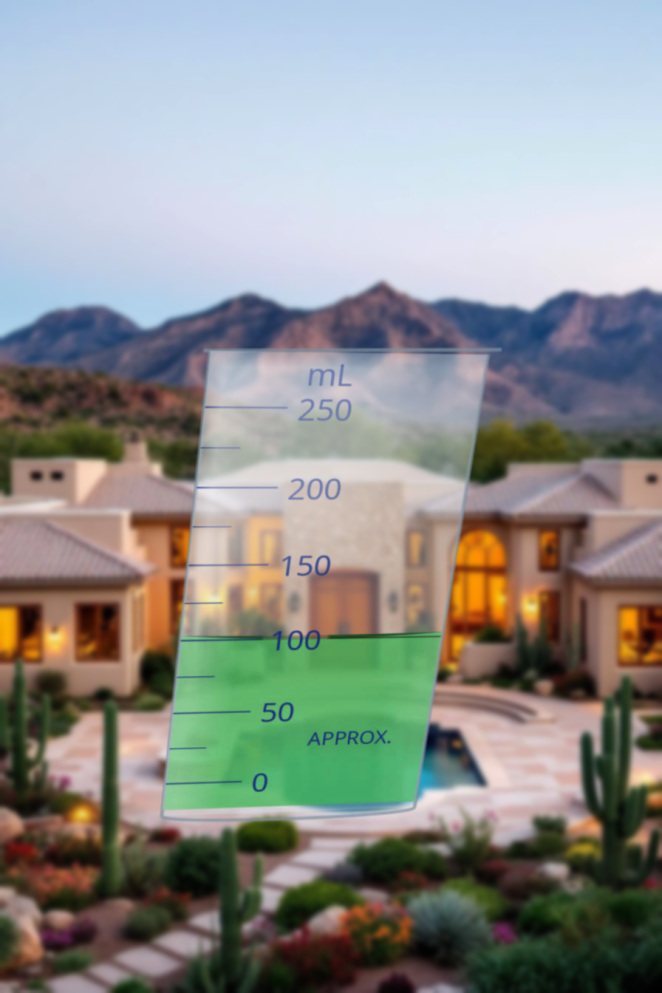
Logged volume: 100 mL
